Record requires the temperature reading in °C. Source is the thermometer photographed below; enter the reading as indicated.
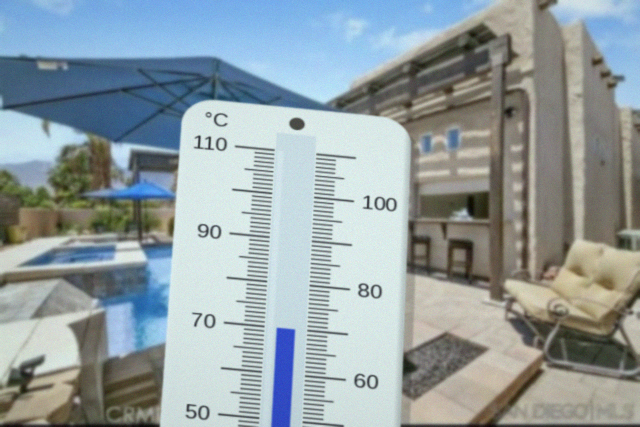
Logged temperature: 70 °C
